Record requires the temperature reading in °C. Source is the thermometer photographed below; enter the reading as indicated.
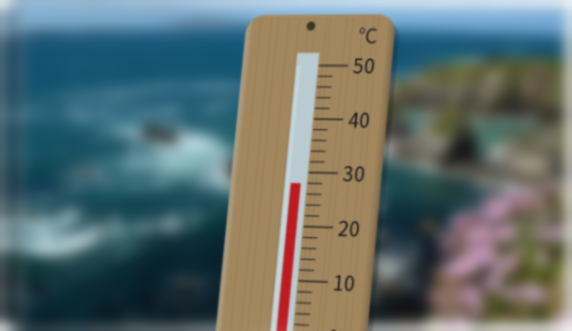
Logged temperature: 28 °C
